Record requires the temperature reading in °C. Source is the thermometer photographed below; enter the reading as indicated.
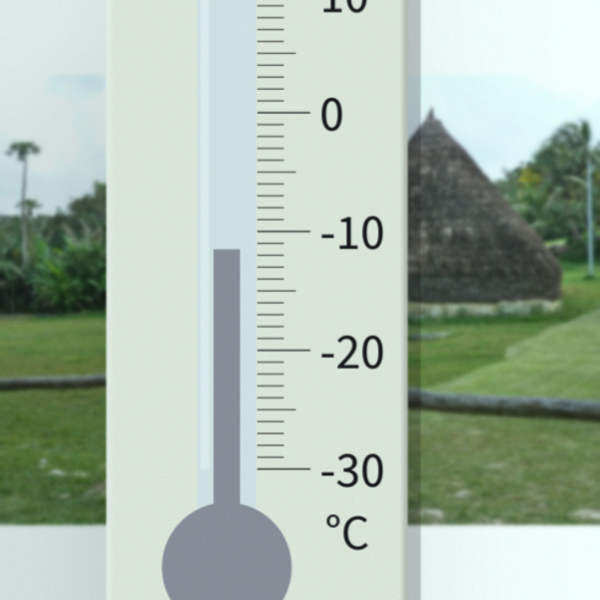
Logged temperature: -11.5 °C
